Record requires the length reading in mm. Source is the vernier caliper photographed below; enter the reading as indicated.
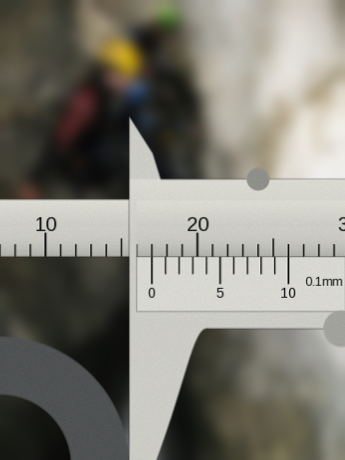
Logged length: 17.0 mm
